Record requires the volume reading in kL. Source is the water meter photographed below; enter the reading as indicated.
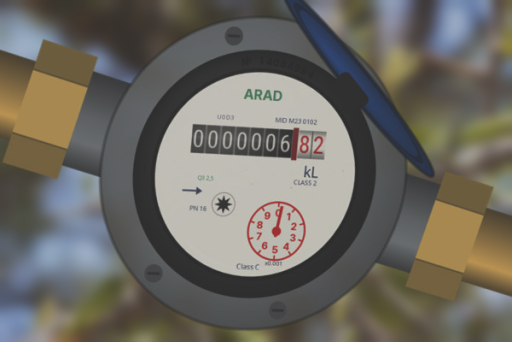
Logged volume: 6.820 kL
